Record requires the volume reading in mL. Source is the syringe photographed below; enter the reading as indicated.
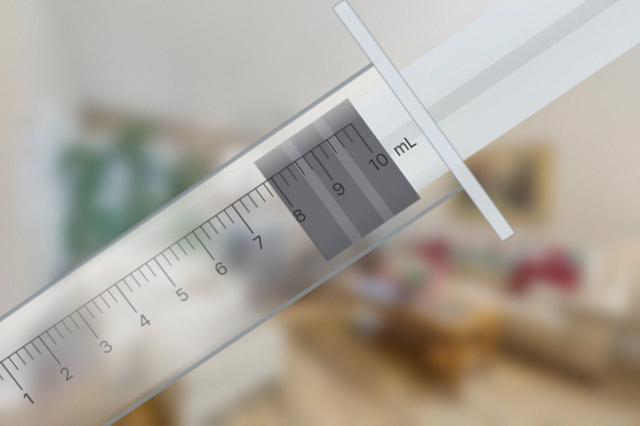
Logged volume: 7.9 mL
